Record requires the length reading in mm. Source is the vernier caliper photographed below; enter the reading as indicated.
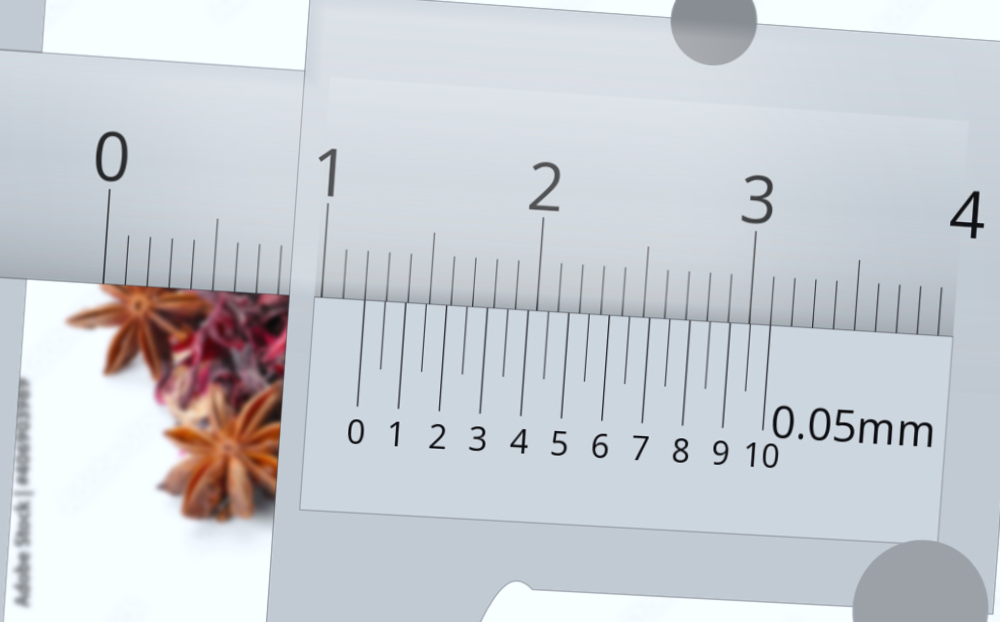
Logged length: 12.0 mm
